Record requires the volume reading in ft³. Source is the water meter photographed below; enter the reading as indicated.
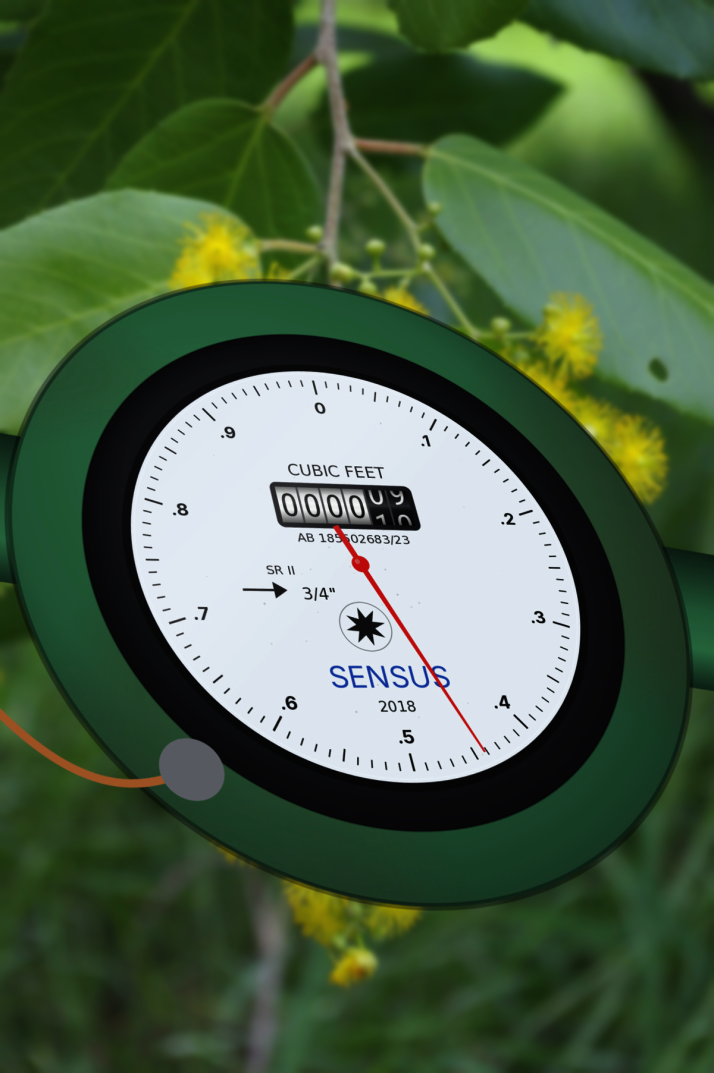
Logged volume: 9.44 ft³
